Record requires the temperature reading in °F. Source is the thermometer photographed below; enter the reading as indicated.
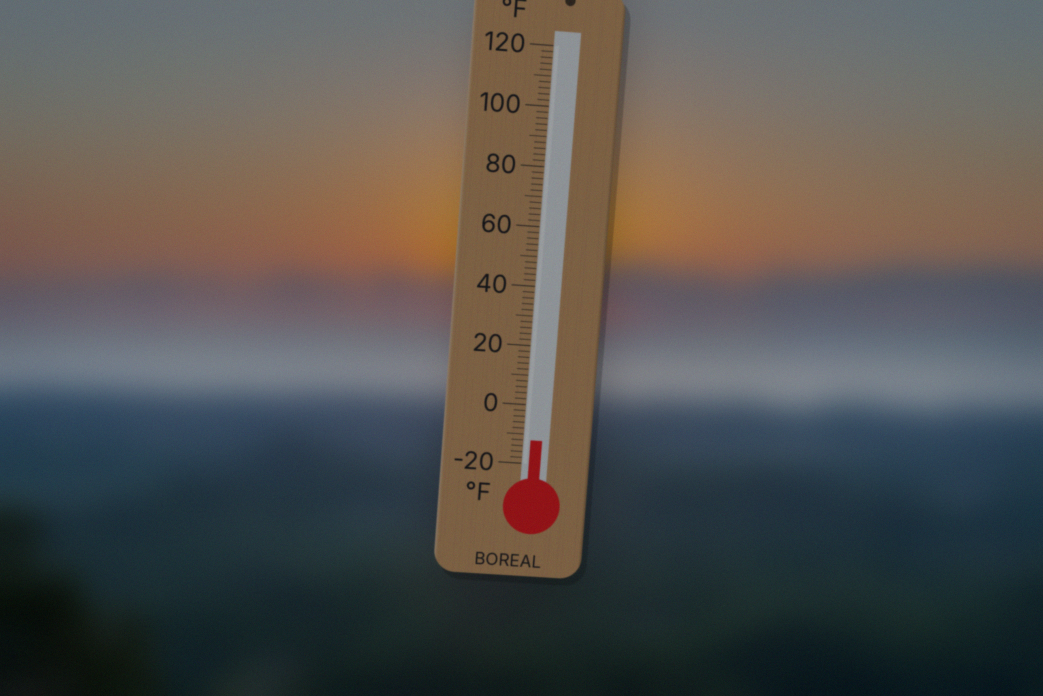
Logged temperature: -12 °F
